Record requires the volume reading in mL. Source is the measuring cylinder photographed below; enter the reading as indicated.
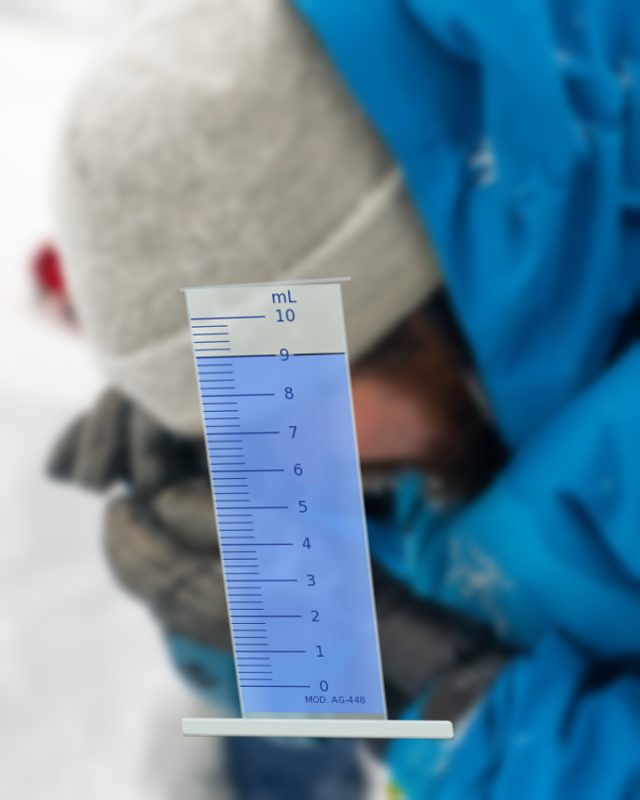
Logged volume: 9 mL
